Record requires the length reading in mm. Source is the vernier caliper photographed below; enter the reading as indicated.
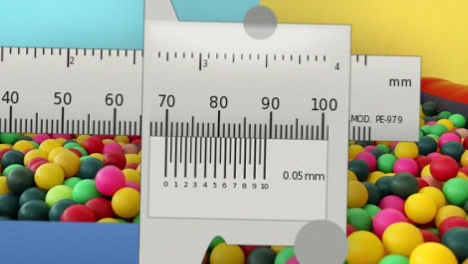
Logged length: 70.0 mm
